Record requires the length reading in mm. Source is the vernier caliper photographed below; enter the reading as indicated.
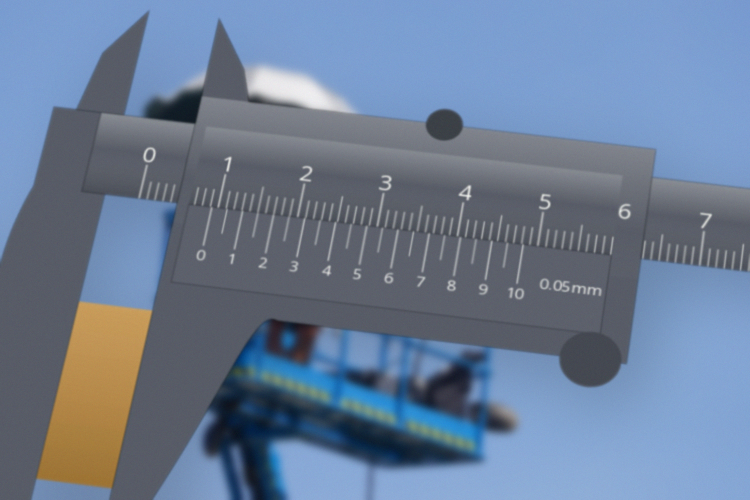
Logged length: 9.2 mm
